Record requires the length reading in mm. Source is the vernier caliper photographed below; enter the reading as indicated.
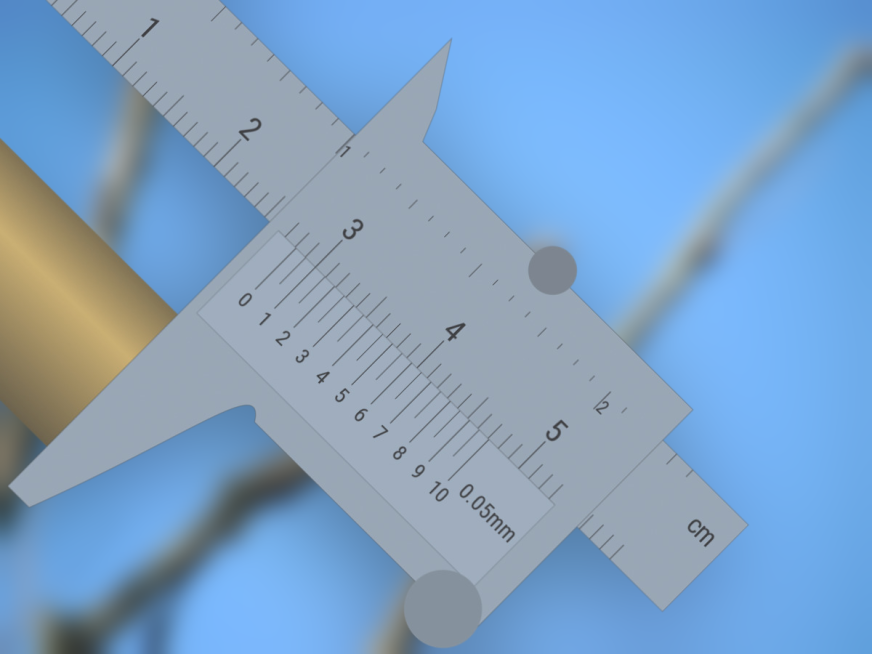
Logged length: 28.1 mm
